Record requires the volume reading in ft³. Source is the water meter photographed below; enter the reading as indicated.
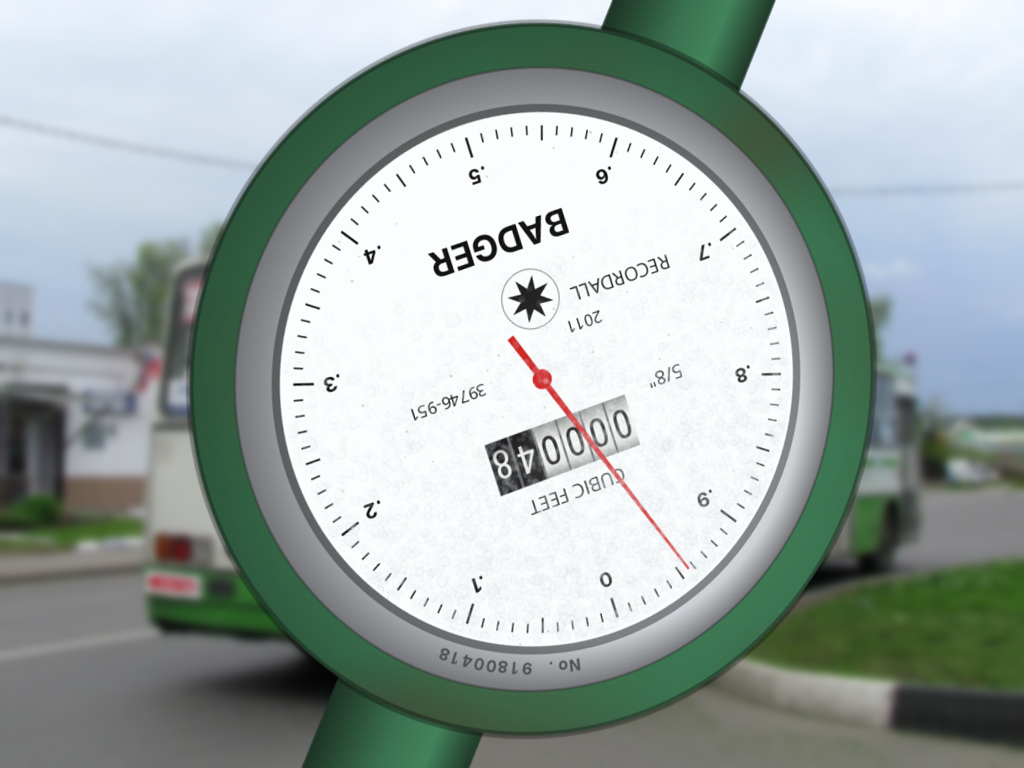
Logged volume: 47.94 ft³
